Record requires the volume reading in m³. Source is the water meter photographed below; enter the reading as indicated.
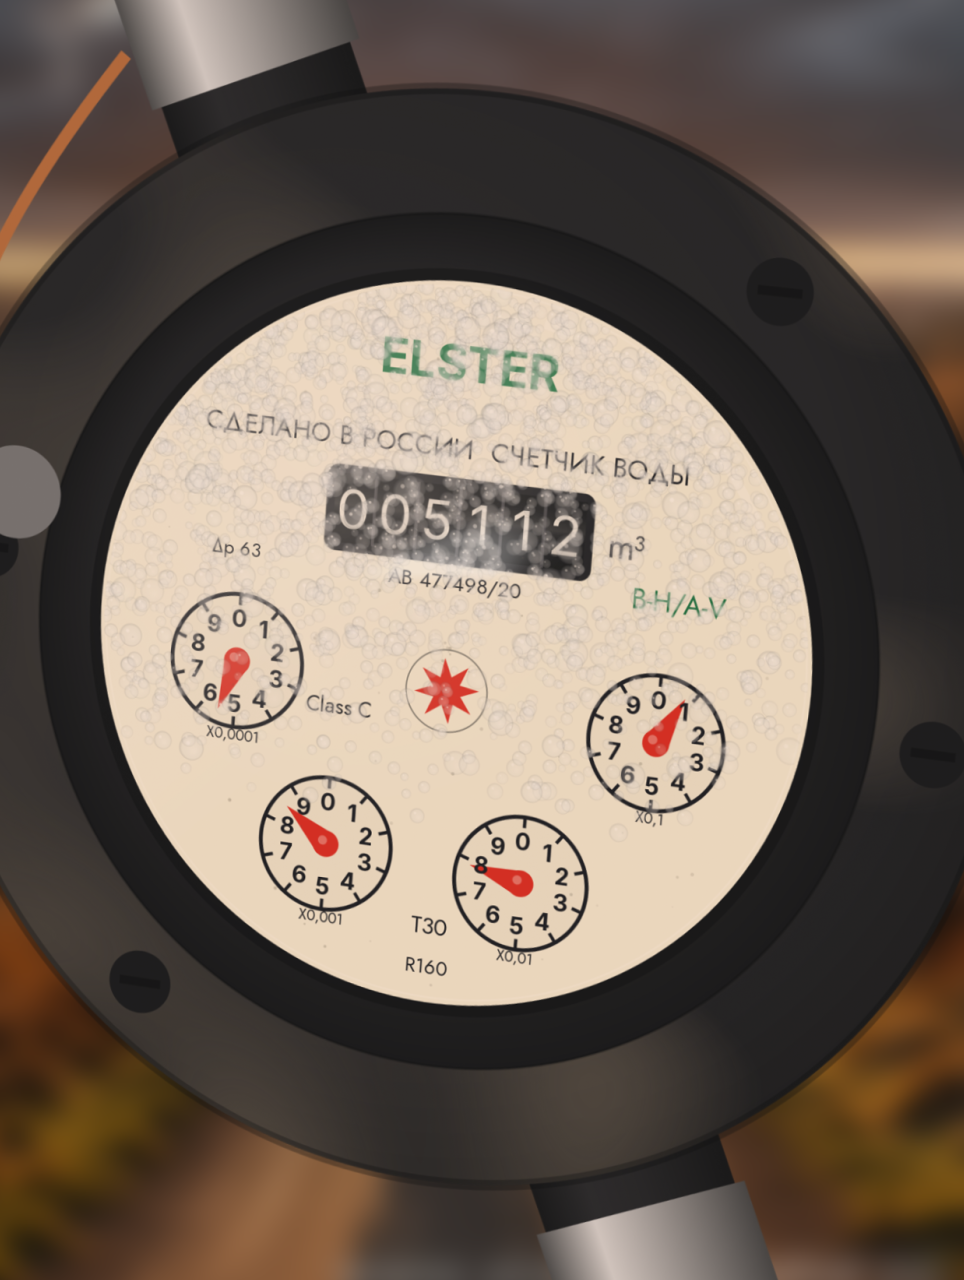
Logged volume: 5112.0785 m³
